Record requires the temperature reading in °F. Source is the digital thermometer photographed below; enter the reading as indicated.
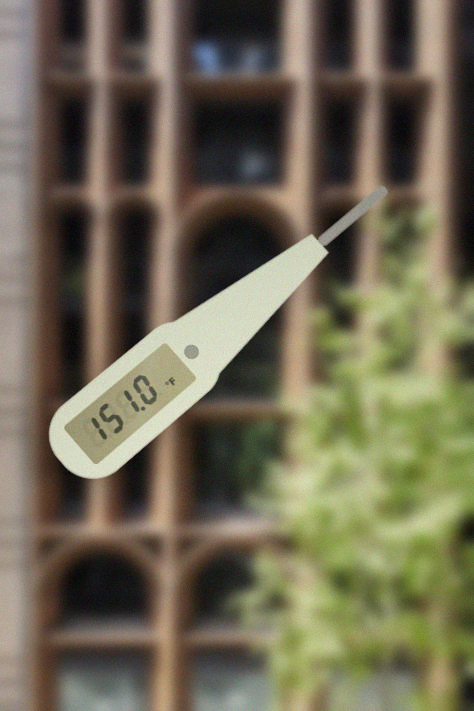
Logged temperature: 151.0 °F
